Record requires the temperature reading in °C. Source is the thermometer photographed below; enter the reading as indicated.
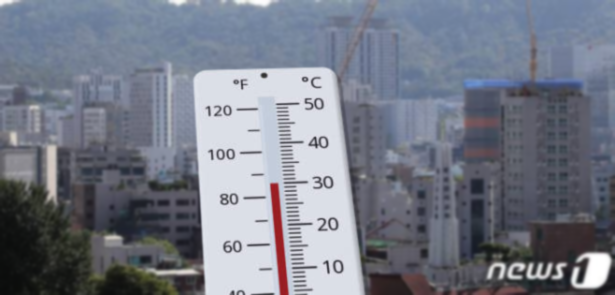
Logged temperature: 30 °C
